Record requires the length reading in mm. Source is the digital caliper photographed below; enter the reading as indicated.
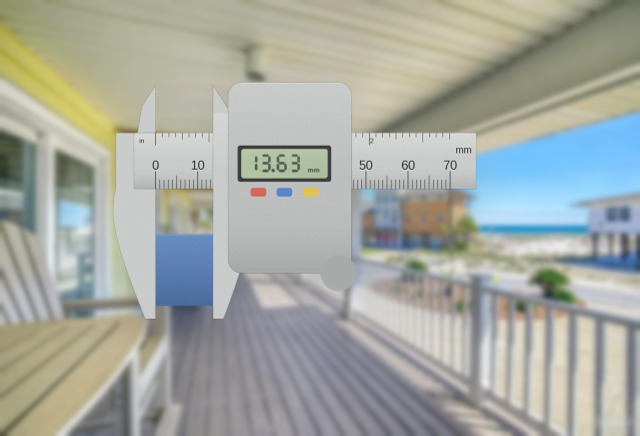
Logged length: 13.63 mm
